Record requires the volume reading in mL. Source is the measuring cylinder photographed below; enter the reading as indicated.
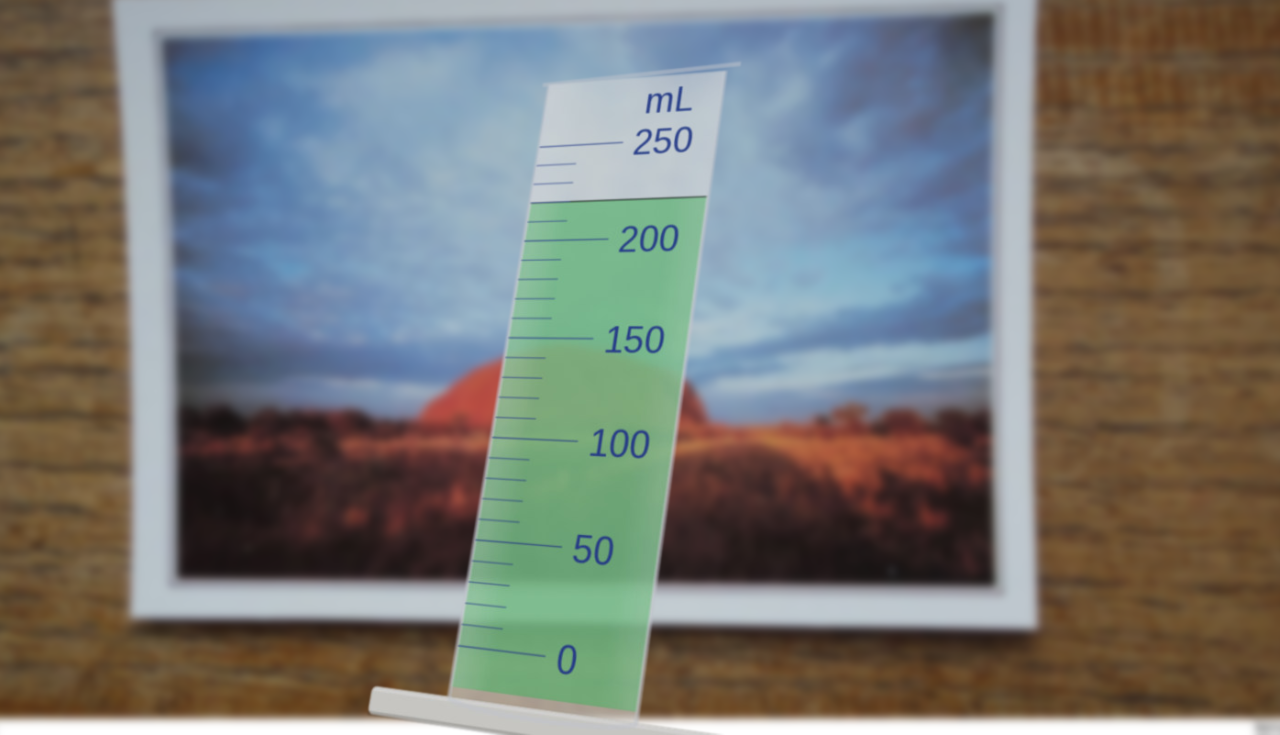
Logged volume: 220 mL
